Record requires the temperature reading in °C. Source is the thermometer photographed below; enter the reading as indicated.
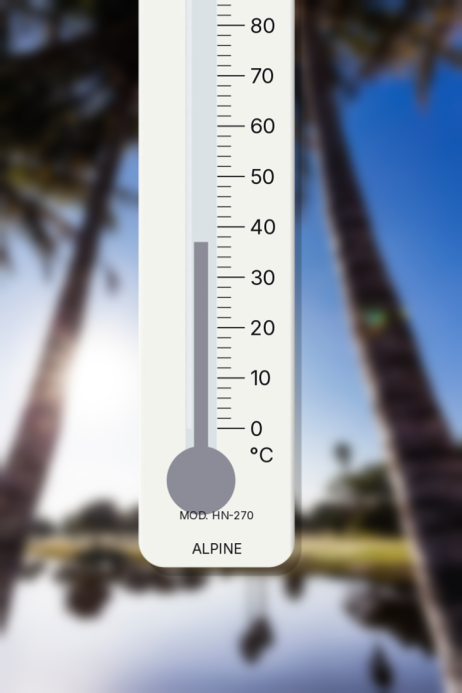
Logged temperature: 37 °C
